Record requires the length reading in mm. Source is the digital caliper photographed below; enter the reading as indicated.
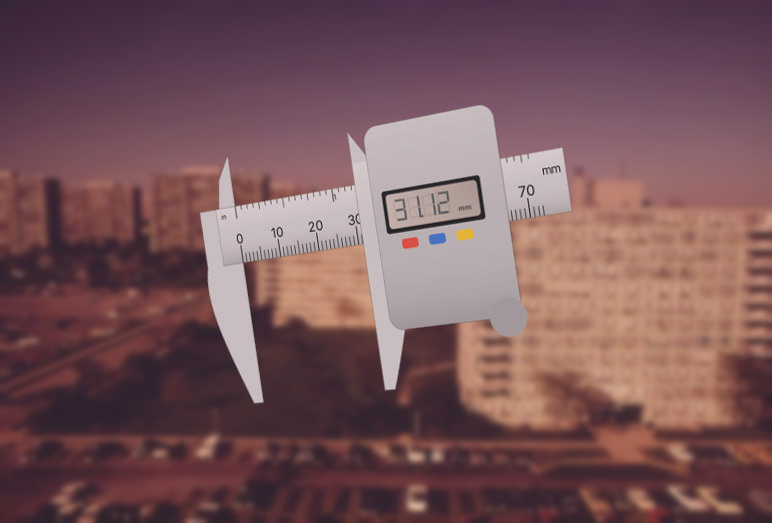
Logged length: 31.12 mm
